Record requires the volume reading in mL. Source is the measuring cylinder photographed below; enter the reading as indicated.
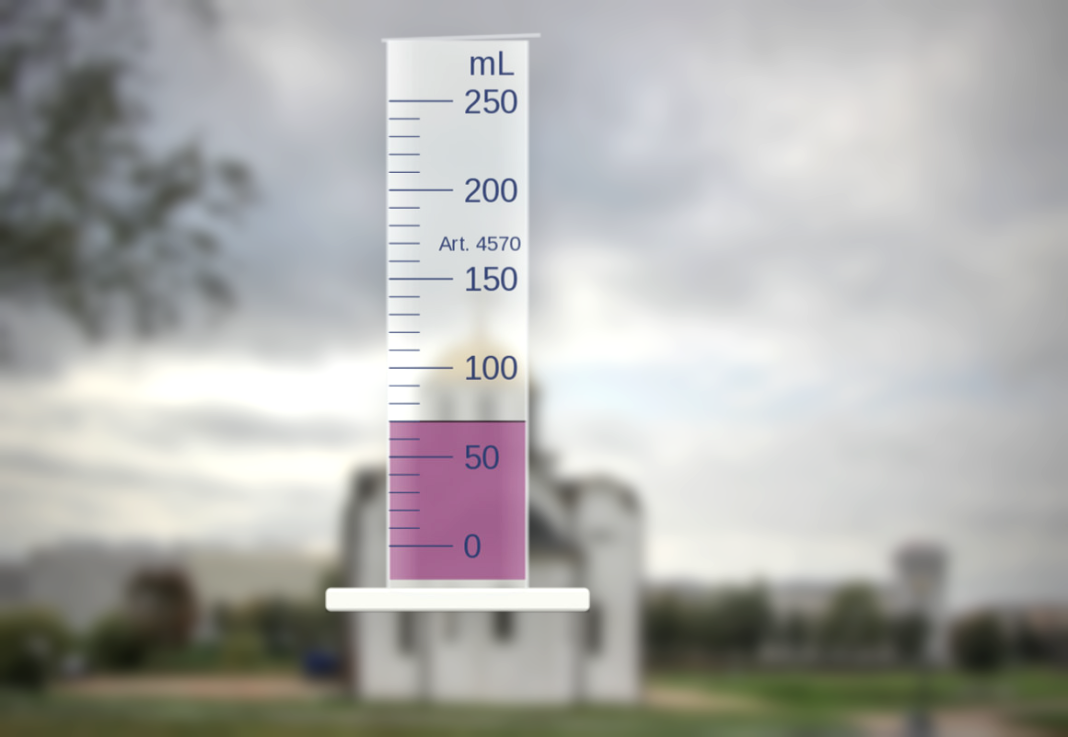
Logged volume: 70 mL
